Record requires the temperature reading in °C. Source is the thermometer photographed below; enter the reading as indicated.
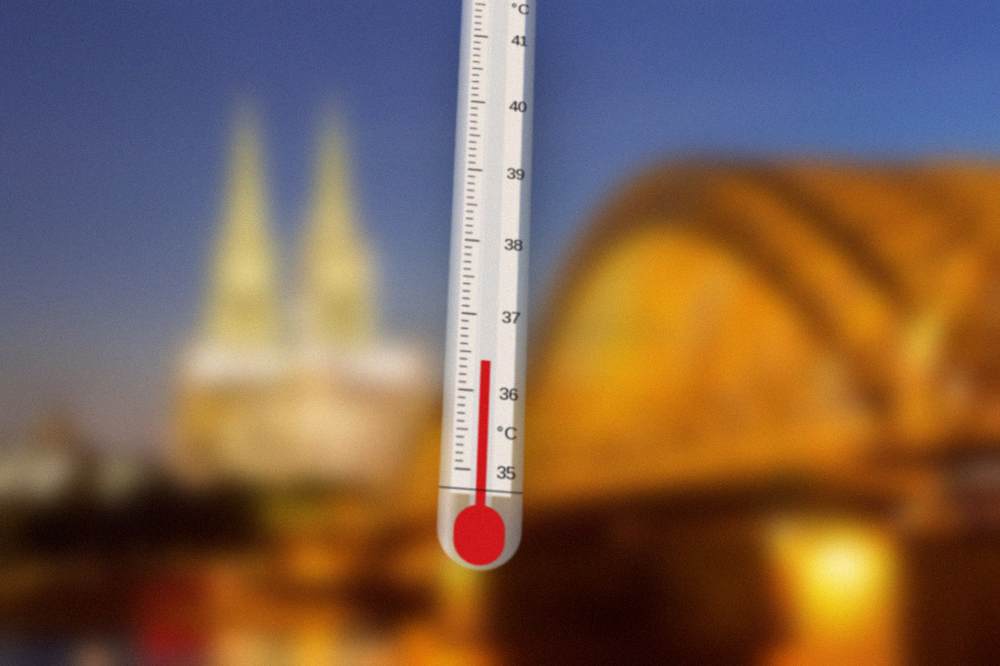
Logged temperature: 36.4 °C
